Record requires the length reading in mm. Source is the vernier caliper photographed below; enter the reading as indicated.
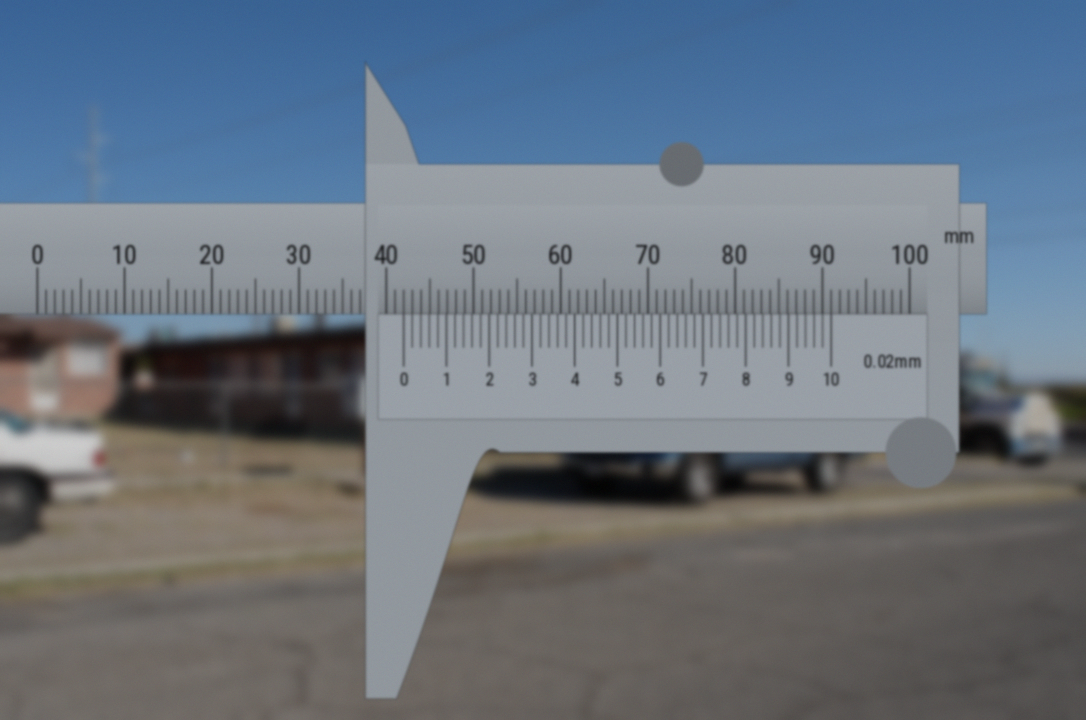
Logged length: 42.0 mm
